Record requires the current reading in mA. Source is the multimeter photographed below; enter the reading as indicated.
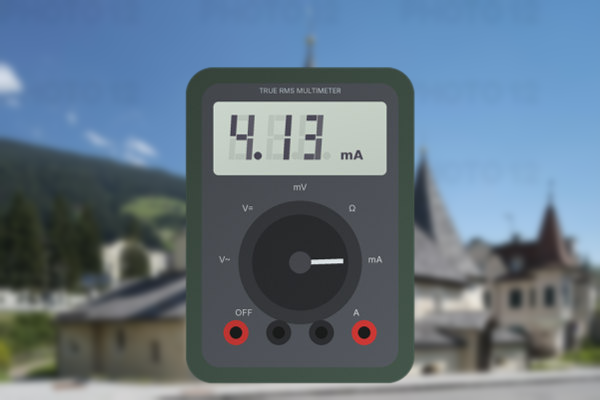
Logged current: 4.13 mA
